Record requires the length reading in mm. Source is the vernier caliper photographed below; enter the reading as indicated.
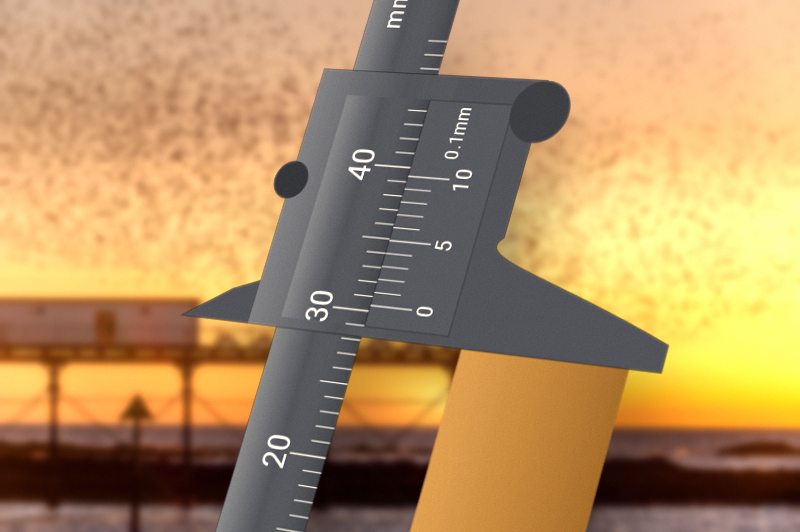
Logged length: 30.4 mm
